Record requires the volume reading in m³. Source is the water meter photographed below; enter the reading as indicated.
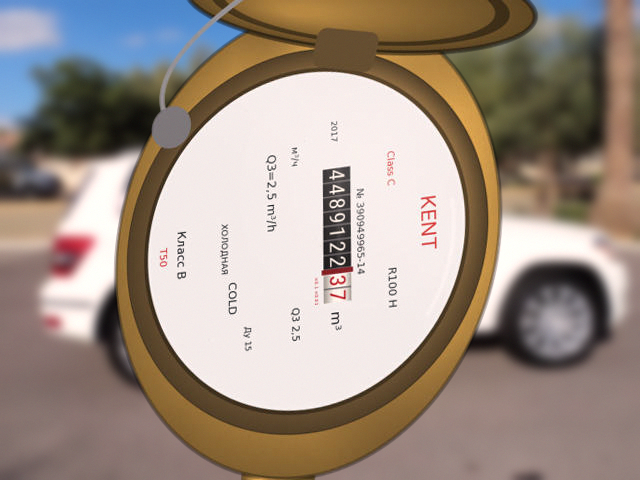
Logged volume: 4489122.37 m³
